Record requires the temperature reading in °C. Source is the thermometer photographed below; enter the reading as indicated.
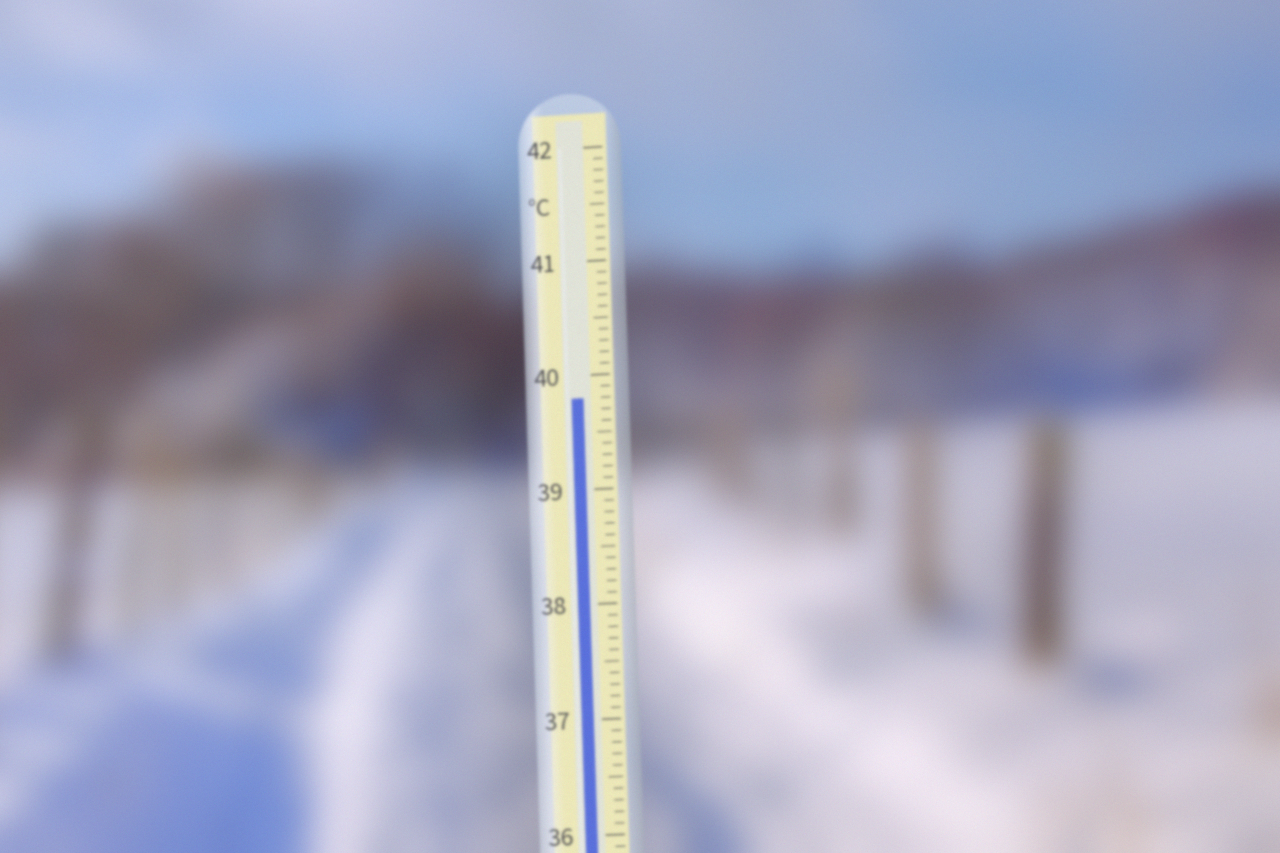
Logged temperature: 39.8 °C
